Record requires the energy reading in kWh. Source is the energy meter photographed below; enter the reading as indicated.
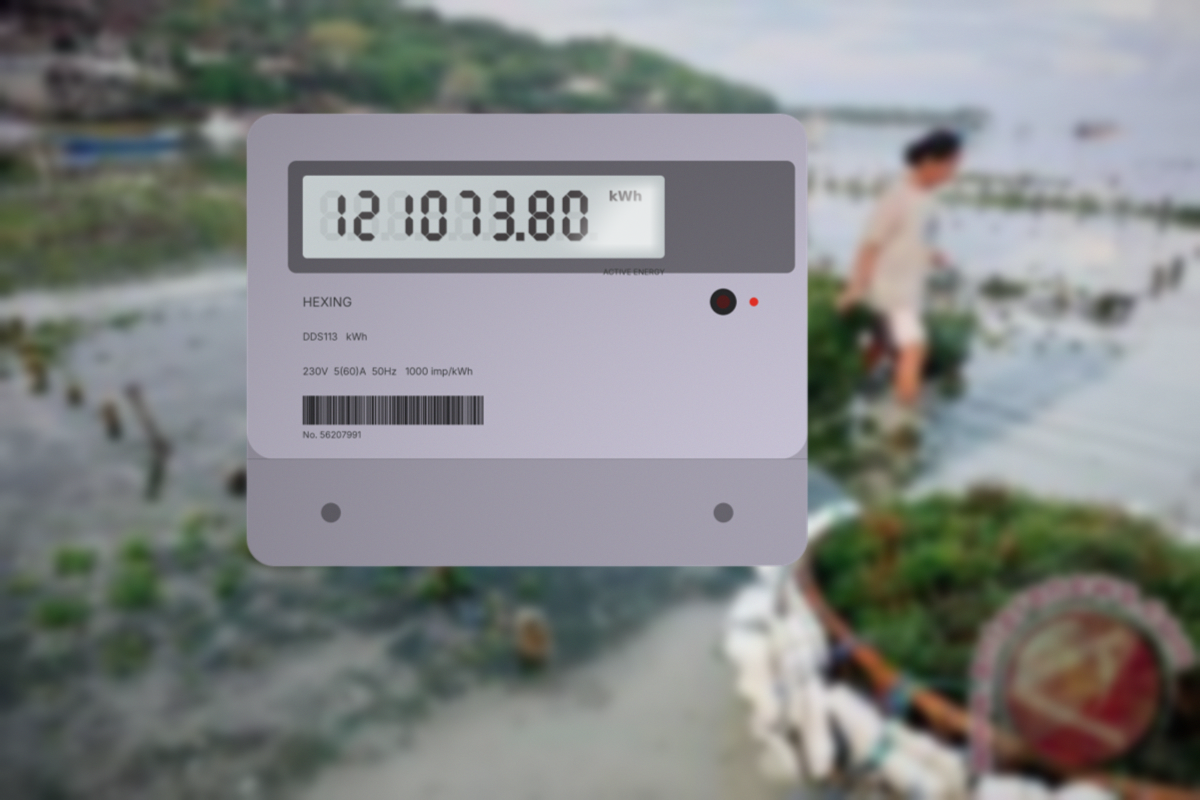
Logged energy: 121073.80 kWh
